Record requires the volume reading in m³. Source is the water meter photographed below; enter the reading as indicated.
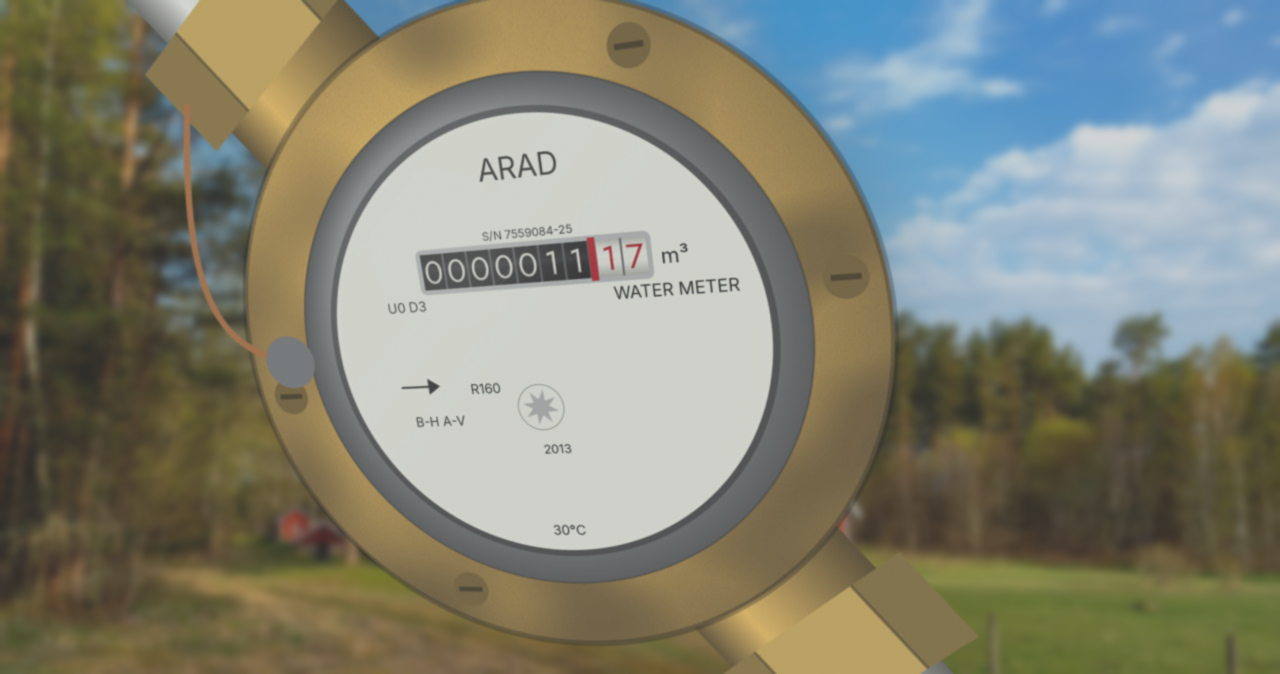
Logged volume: 11.17 m³
